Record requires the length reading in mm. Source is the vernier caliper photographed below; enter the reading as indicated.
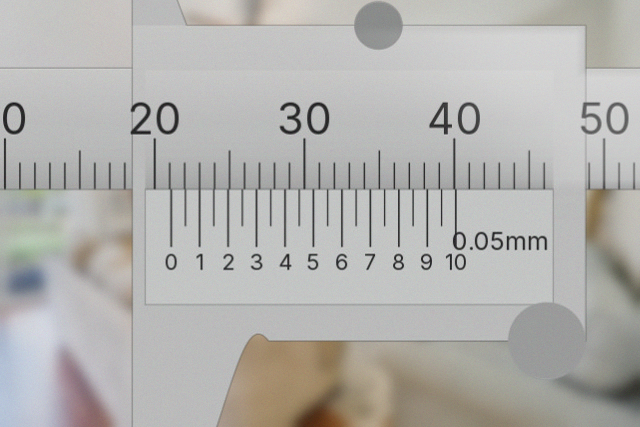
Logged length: 21.1 mm
